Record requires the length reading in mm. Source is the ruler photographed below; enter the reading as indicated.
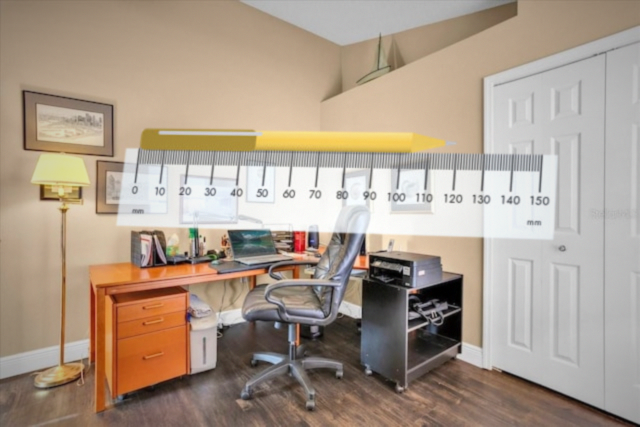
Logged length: 120 mm
